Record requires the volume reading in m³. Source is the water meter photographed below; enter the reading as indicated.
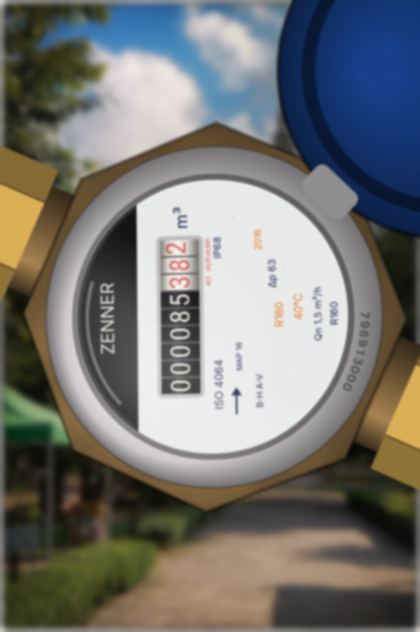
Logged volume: 85.382 m³
